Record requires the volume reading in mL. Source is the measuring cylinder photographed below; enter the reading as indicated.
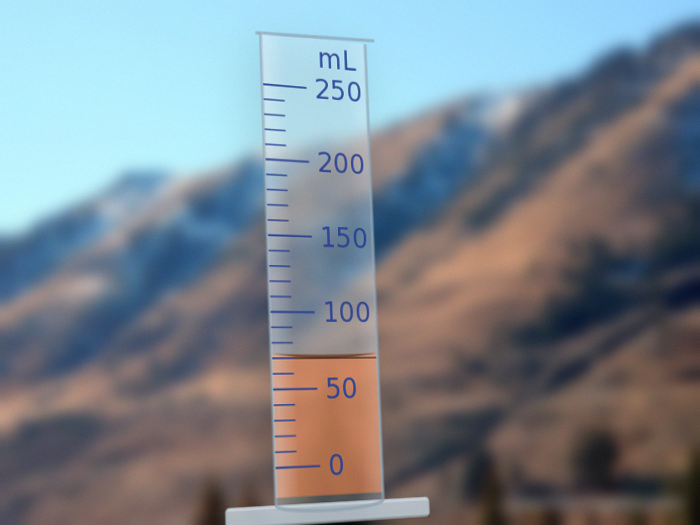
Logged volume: 70 mL
